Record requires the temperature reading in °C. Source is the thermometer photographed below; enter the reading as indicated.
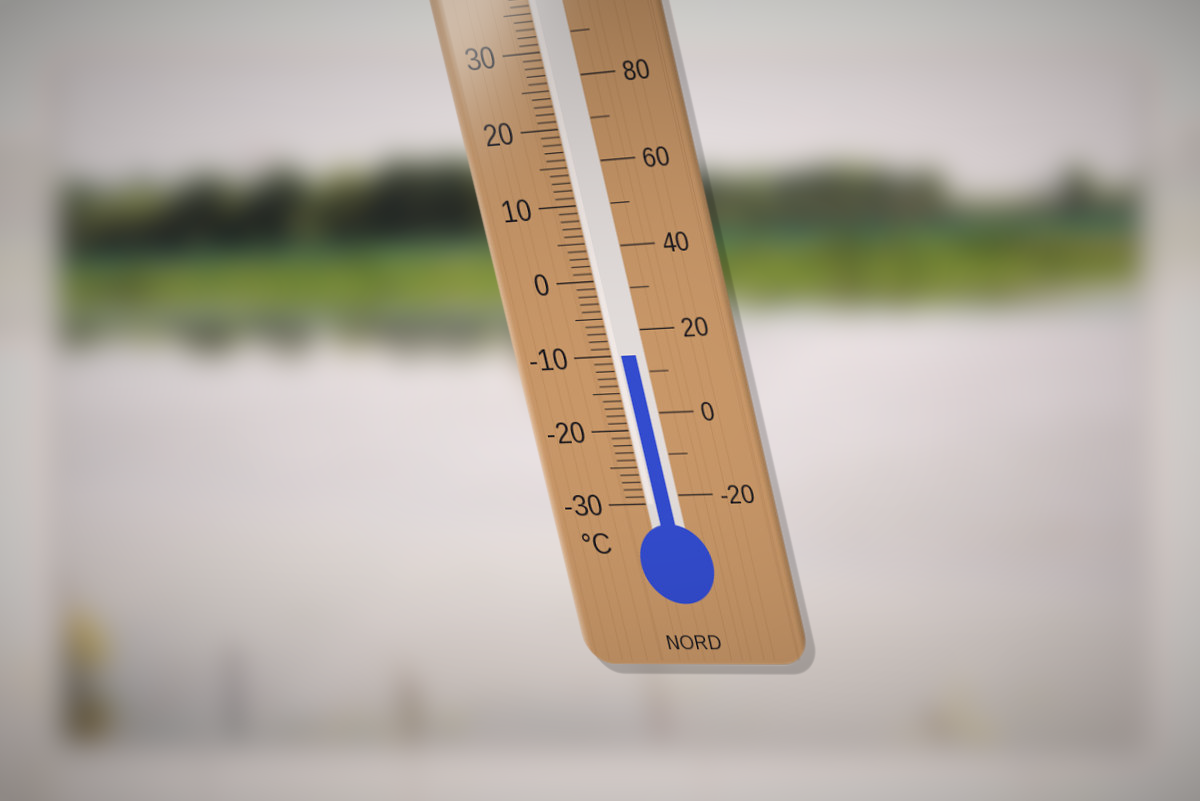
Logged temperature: -10 °C
